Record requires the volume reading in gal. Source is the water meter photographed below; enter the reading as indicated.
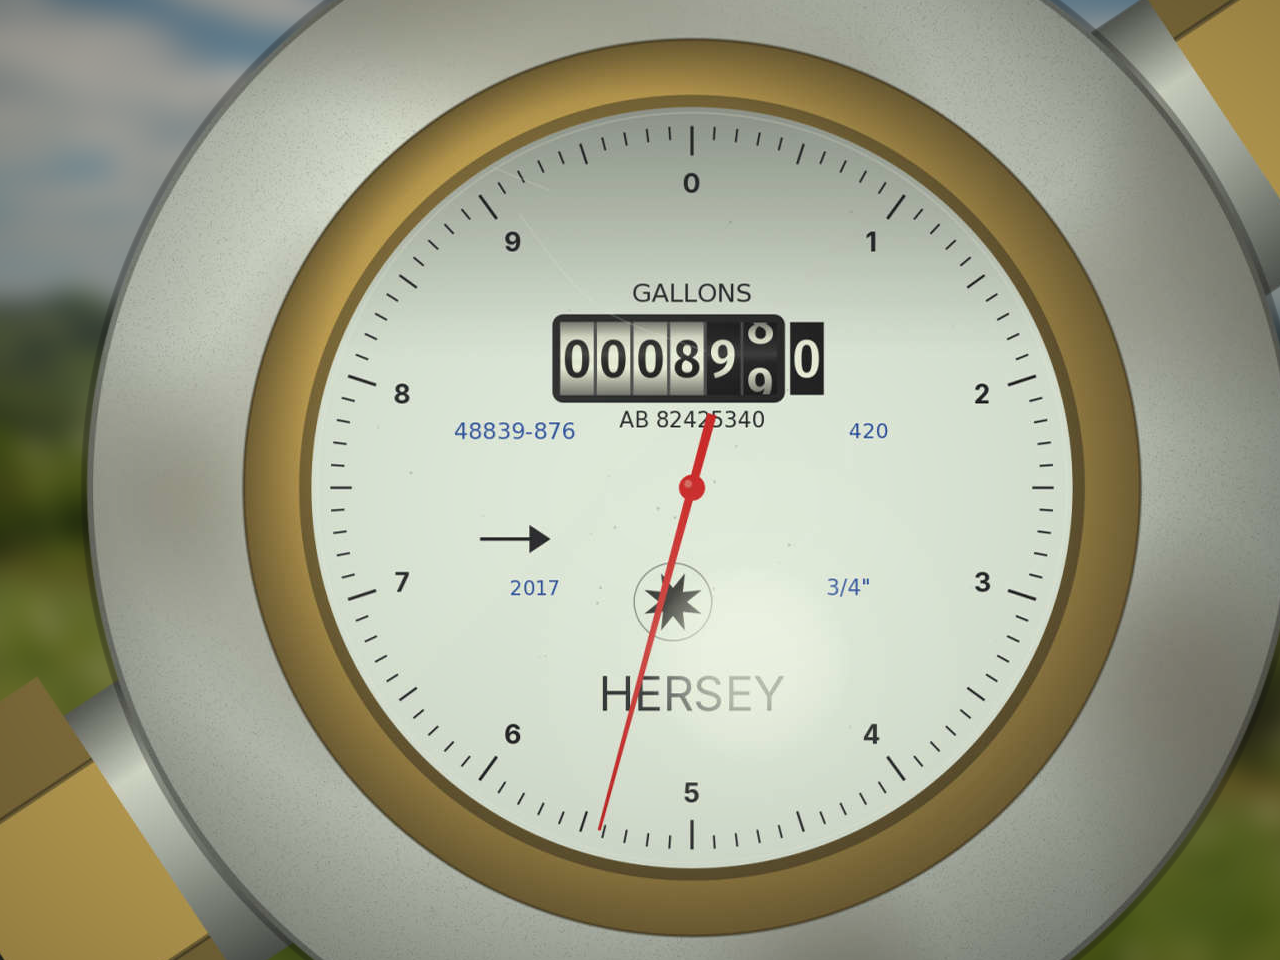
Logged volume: 8985.4 gal
